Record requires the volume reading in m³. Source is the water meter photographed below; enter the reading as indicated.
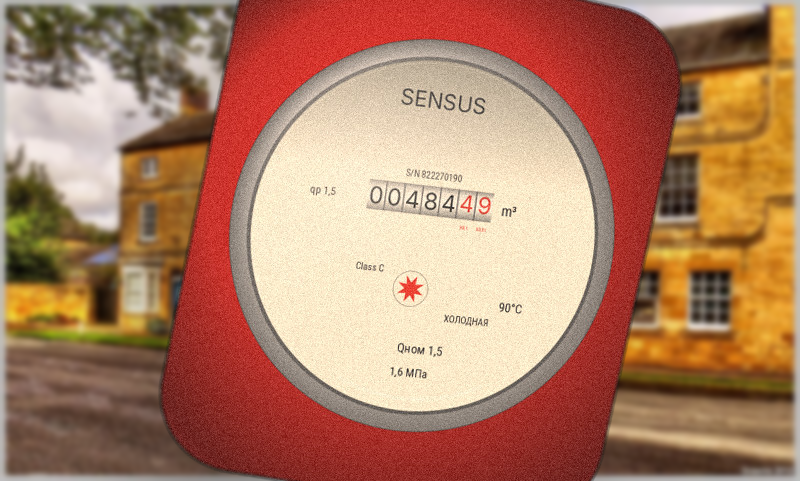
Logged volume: 484.49 m³
